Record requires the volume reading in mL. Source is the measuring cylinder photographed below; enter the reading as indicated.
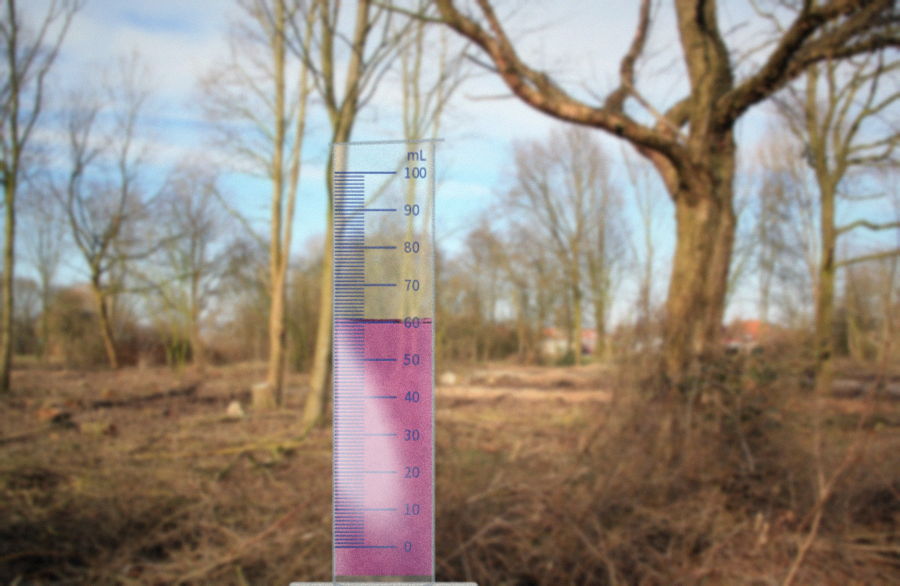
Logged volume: 60 mL
